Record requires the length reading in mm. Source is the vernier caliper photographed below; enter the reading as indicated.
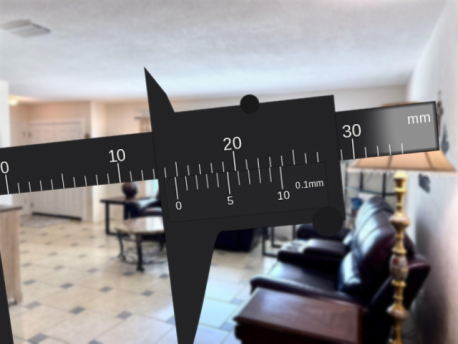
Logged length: 14.8 mm
